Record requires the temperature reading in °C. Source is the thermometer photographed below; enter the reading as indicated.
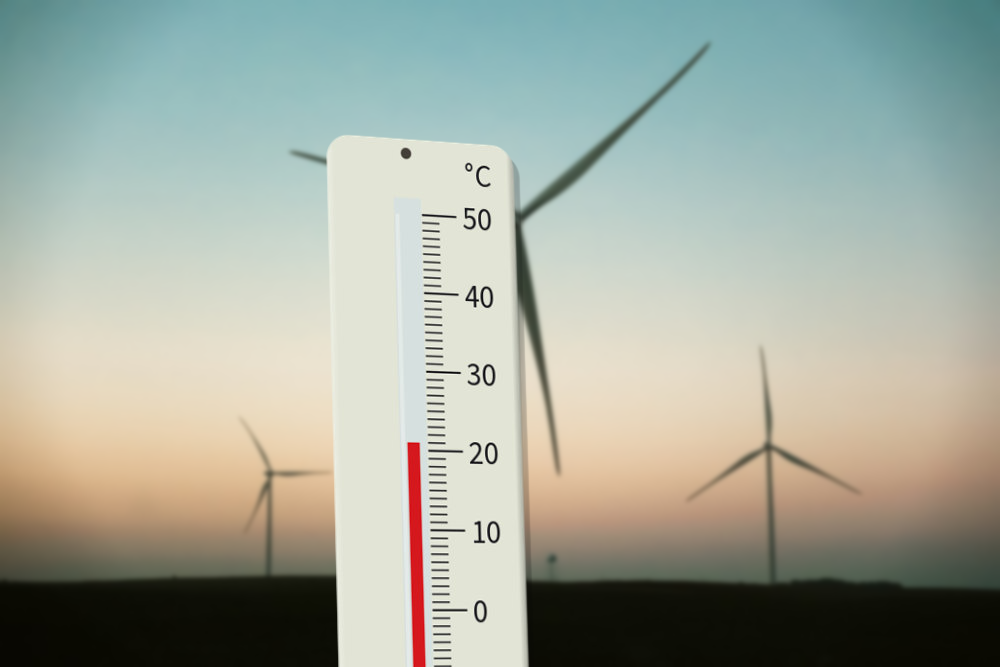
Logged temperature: 21 °C
